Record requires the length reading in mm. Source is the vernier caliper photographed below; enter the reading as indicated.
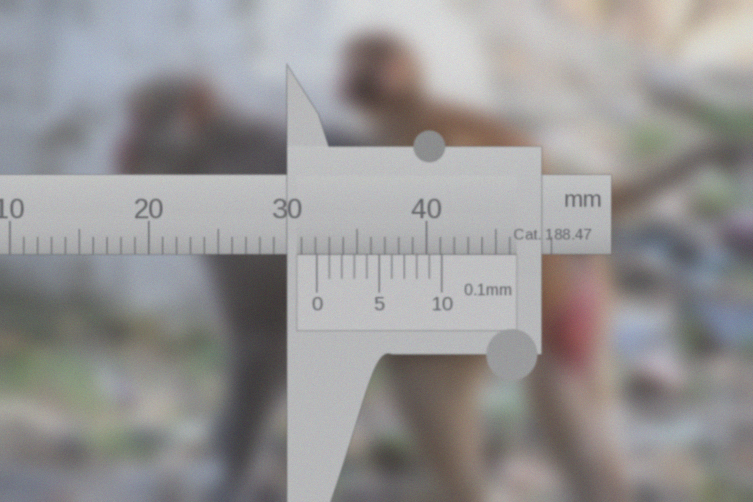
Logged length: 32.1 mm
